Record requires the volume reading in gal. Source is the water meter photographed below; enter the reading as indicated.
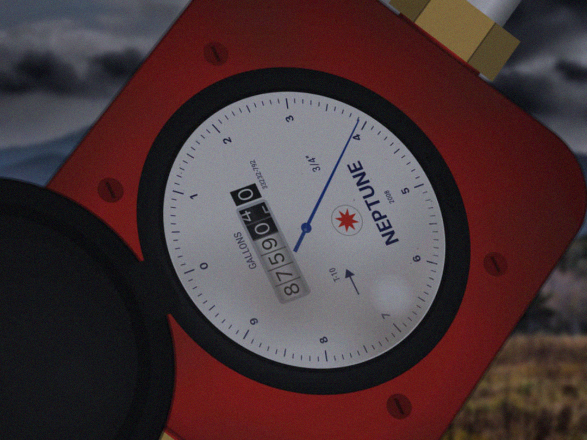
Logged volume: 8759043.9 gal
